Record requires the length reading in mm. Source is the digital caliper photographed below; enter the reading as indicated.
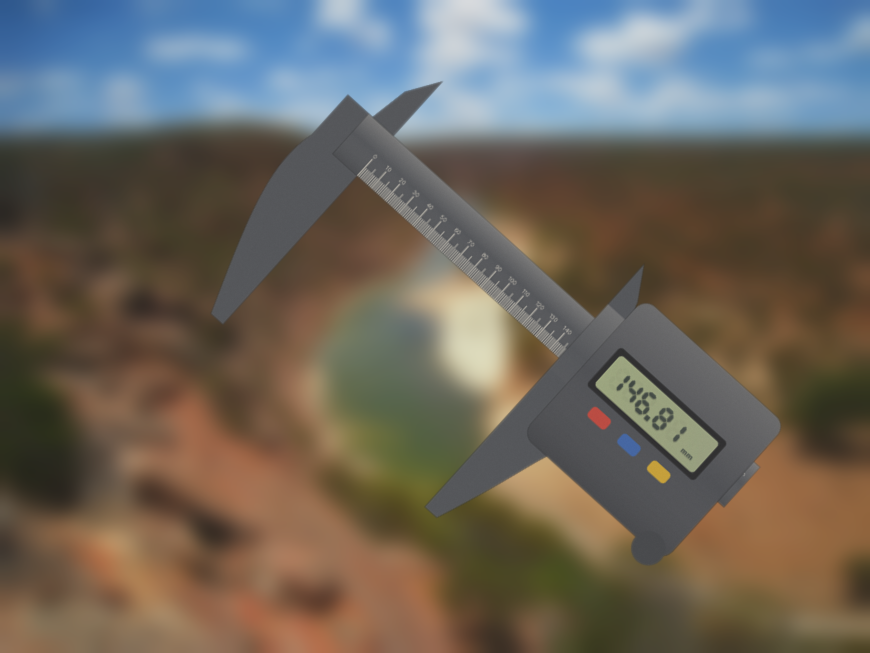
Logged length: 146.81 mm
